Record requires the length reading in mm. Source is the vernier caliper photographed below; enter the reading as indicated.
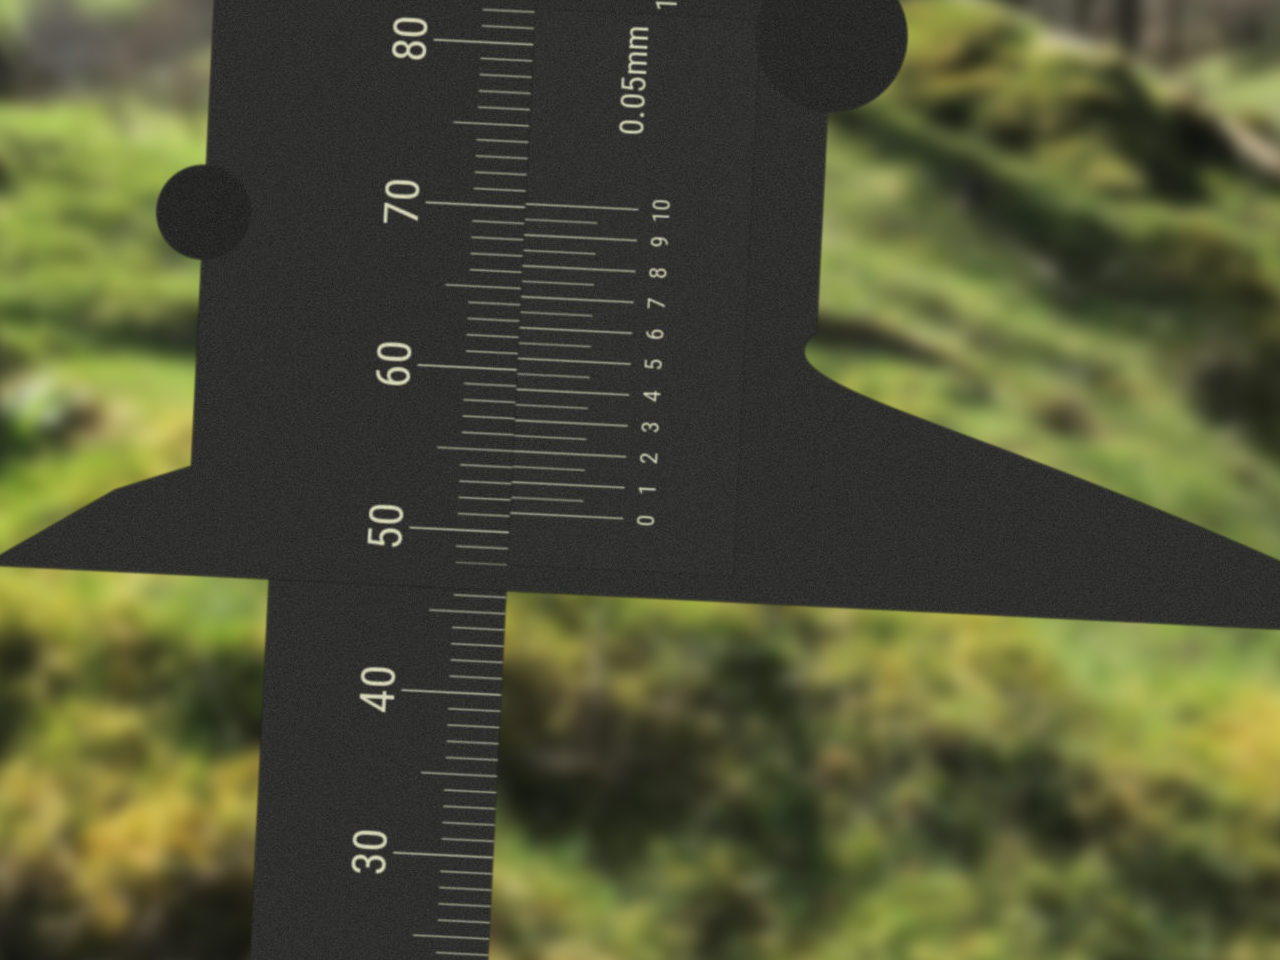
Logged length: 51.2 mm
